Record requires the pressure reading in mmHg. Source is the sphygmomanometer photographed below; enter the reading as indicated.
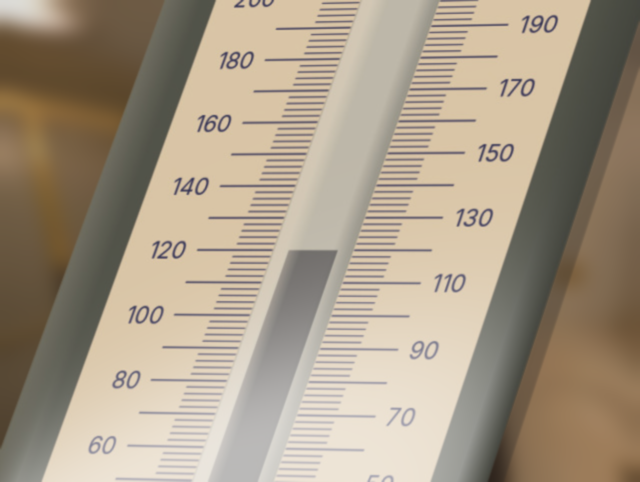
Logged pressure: 120 mmHg
